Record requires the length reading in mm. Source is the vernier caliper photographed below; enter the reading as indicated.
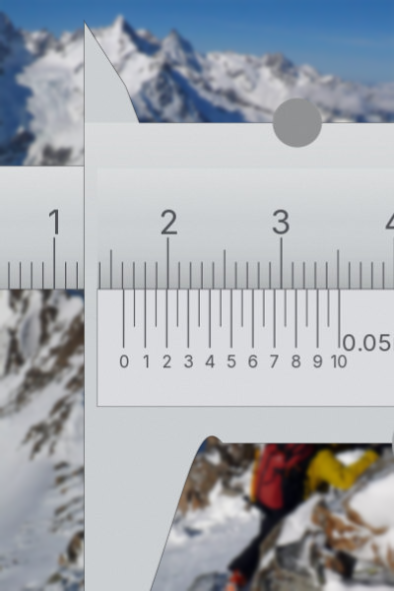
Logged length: 16.1 mm
